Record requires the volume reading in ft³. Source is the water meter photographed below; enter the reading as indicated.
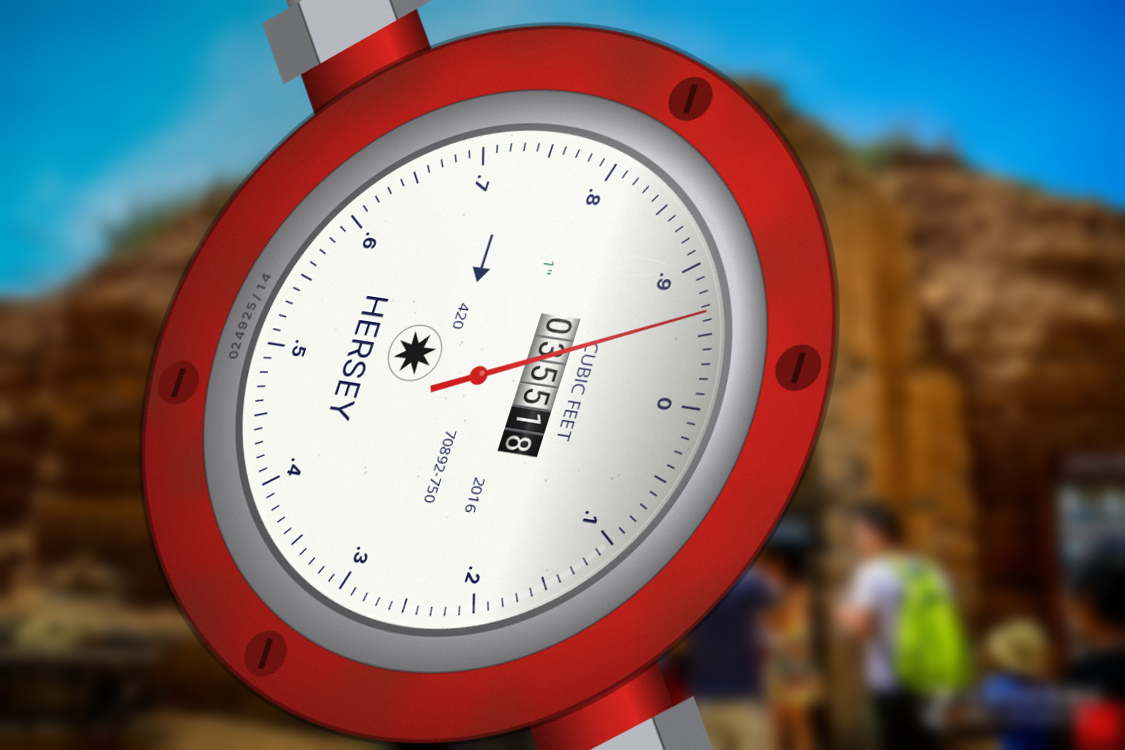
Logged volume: 35517.93 ft³
